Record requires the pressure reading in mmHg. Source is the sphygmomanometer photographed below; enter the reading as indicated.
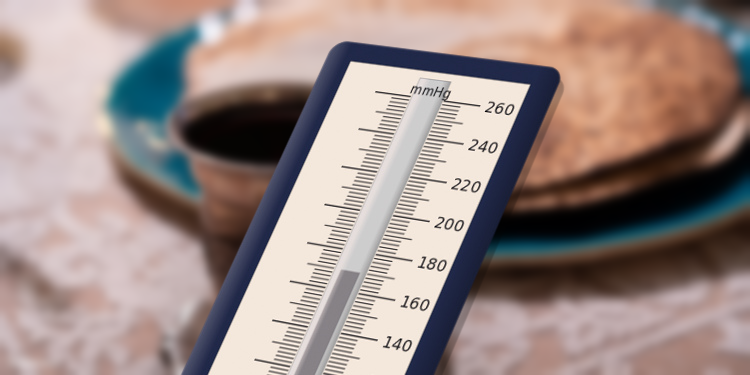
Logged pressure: 170 mmHg
